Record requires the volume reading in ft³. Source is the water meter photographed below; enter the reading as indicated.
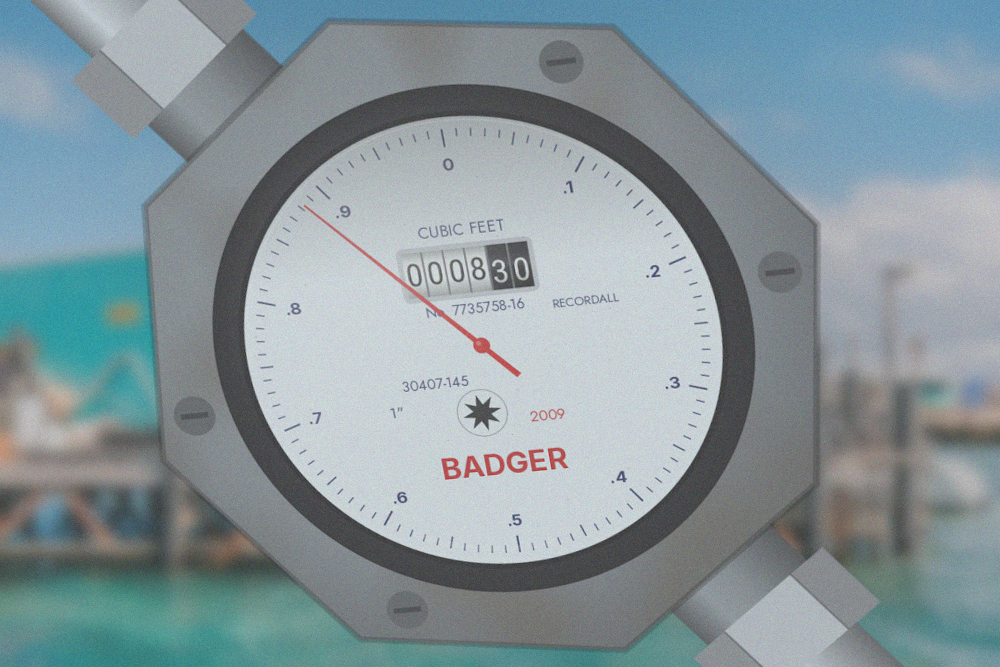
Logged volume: 829.88 ft³
